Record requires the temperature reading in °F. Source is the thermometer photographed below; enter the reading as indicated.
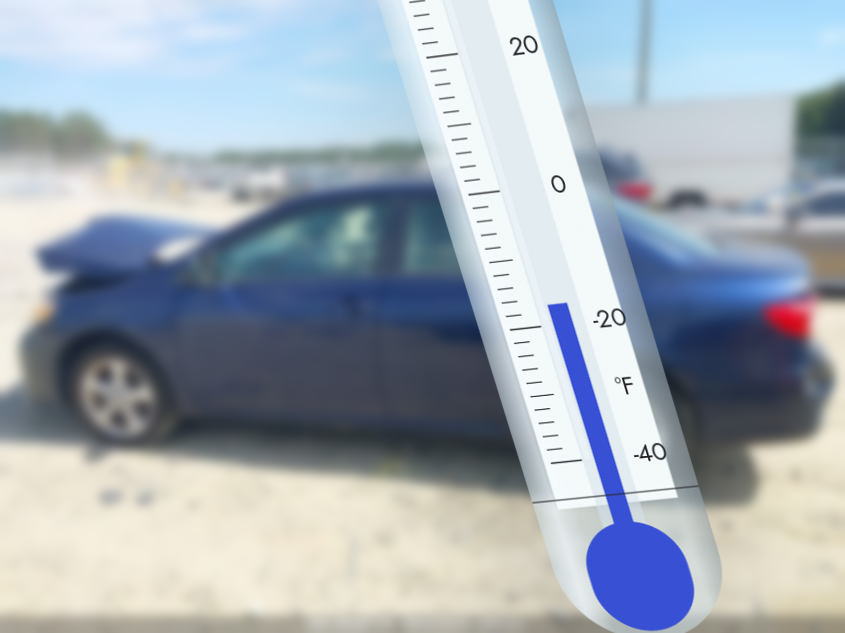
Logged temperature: -17 °F
